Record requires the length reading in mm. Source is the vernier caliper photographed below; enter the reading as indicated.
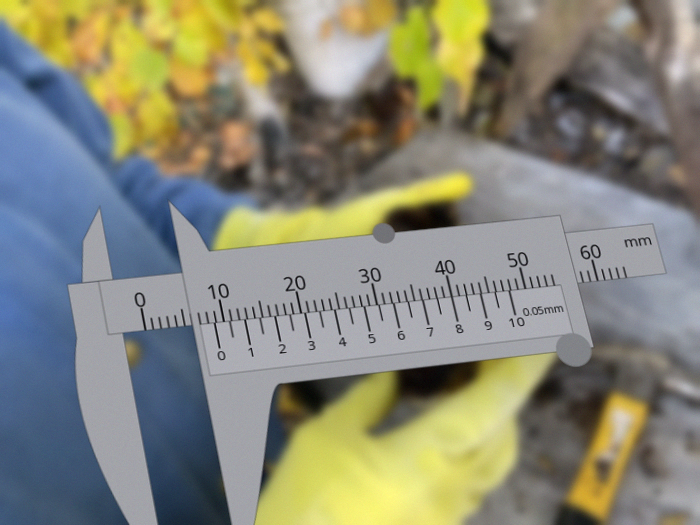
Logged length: 8.8 mm
